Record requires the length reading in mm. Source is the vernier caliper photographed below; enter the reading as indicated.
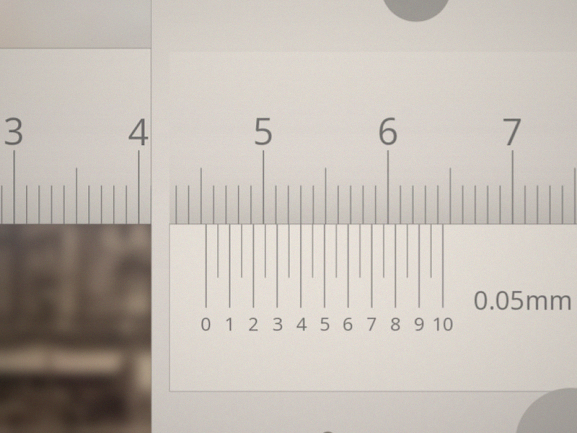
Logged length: 45.4 mm
